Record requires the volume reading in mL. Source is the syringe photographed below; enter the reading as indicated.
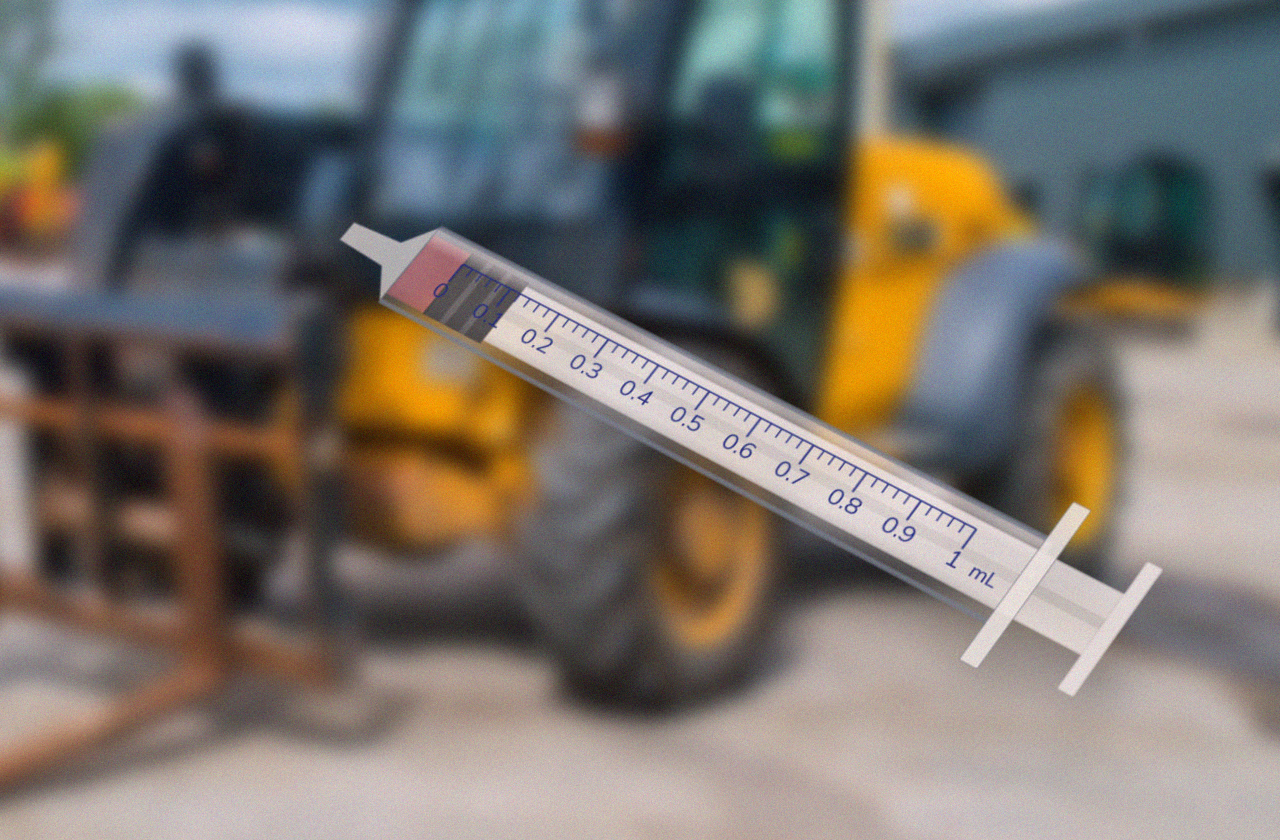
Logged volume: 0 mL
